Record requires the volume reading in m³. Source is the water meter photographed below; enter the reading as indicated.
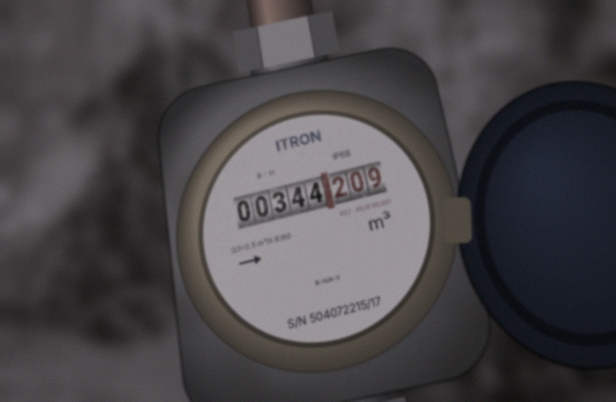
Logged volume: 344.209 m³
